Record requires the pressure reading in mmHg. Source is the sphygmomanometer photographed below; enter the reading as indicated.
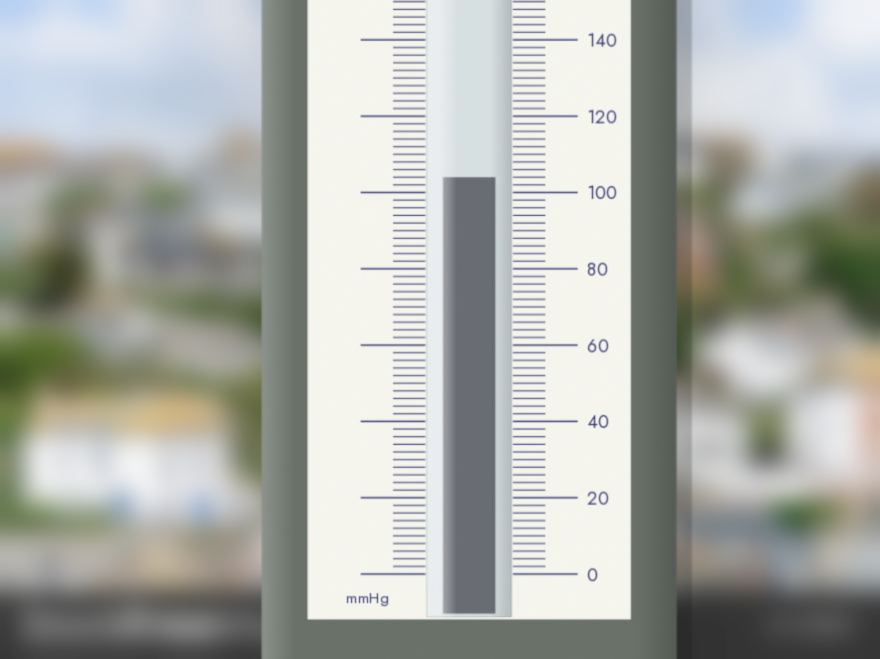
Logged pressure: 104 mmHg
